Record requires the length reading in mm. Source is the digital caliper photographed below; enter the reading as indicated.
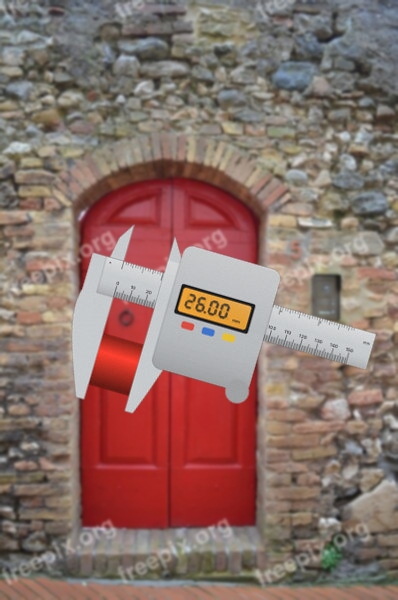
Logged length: 26.00 mm
